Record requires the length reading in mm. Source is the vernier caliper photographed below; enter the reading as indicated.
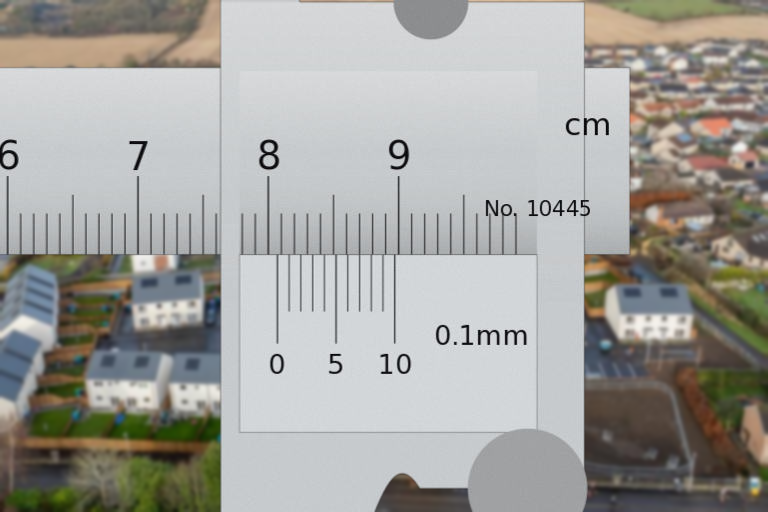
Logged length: 80.7 mm
